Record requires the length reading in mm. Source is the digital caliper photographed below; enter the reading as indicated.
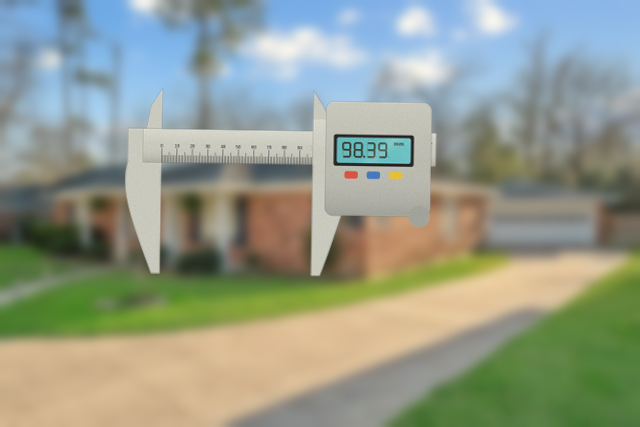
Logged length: 98.39 mm
